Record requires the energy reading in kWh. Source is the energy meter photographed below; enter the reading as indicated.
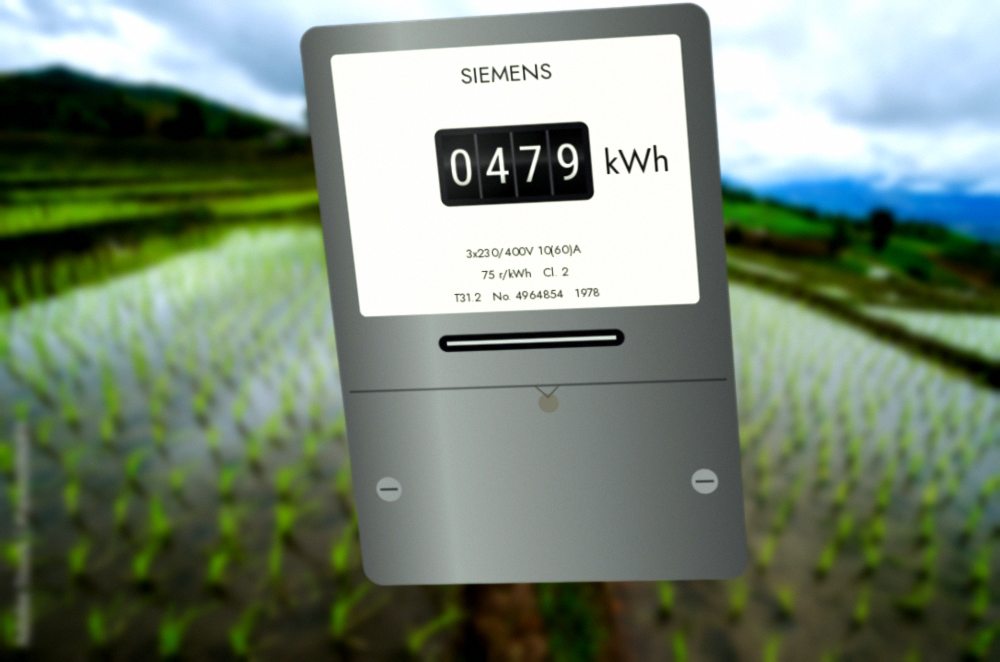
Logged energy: 479 kWh
